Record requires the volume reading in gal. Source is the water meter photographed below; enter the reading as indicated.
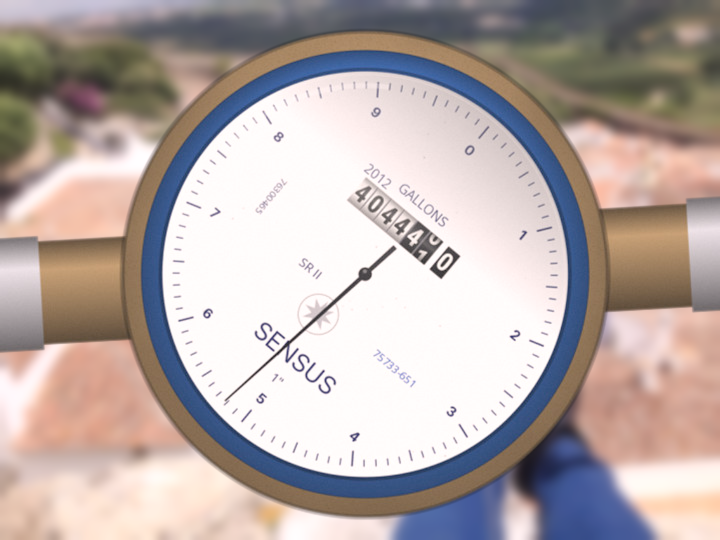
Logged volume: 4044405.2 gal
